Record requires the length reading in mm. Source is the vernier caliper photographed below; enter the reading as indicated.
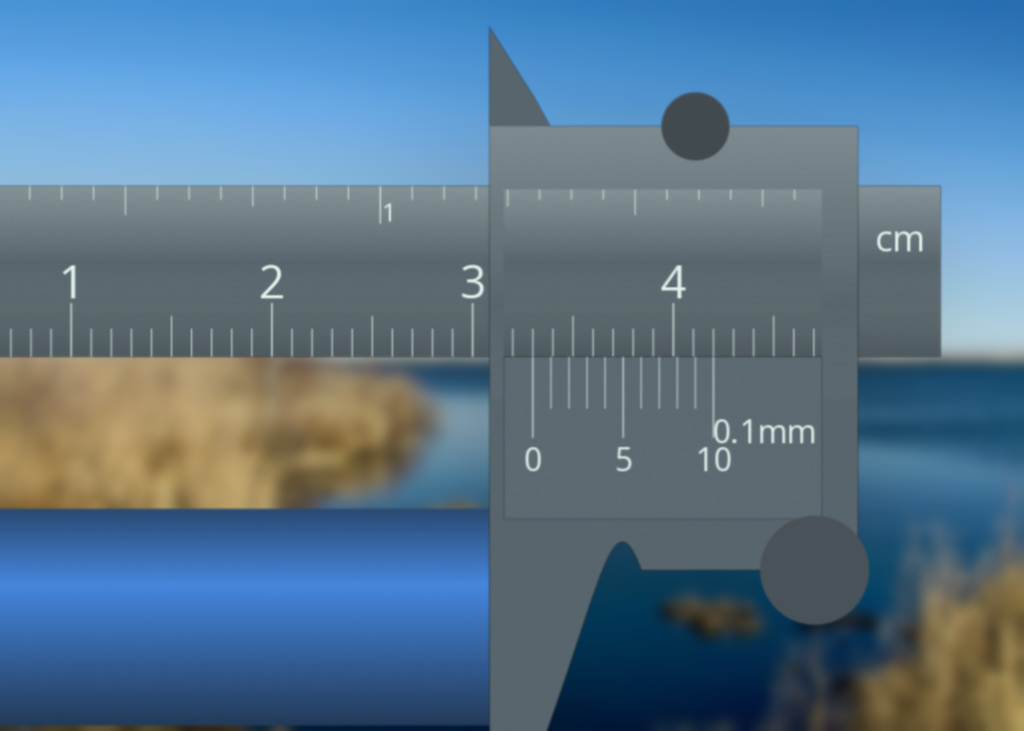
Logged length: 33.0 mm
